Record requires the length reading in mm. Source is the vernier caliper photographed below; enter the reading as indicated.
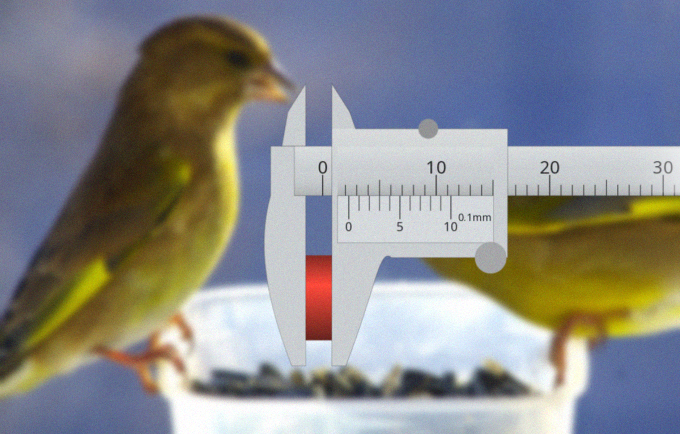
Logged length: 2.3 mm
